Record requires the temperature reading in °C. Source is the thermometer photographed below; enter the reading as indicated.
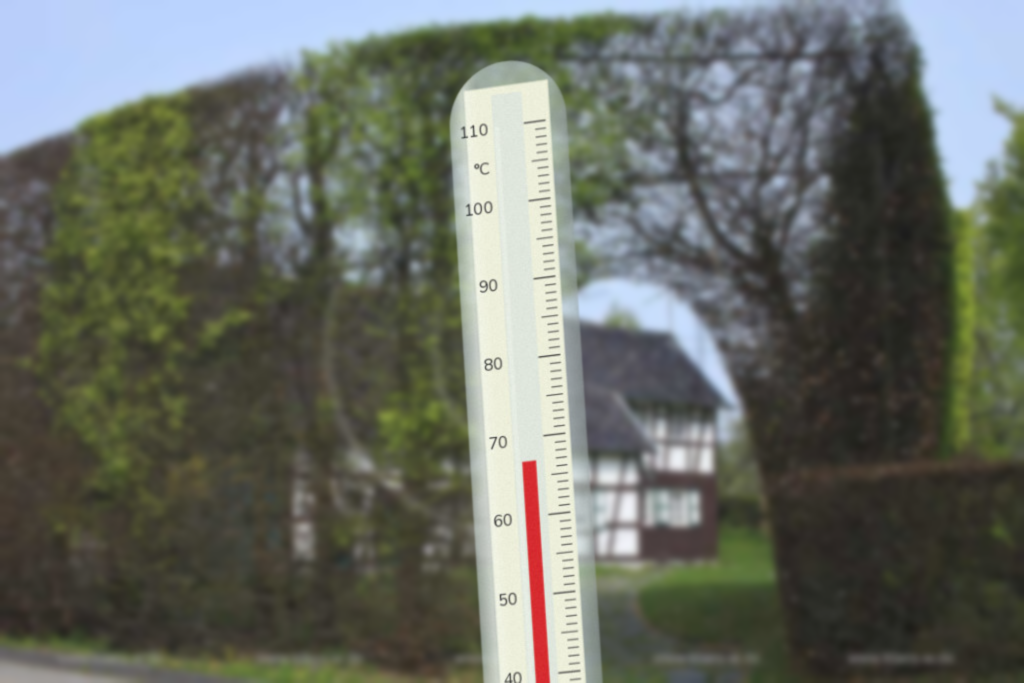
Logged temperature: 67 °C
